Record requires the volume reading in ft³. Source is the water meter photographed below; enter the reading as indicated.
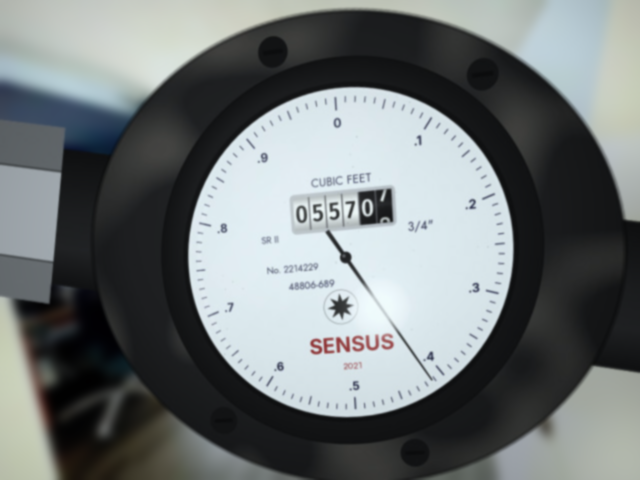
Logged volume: 55707.41 ft³
